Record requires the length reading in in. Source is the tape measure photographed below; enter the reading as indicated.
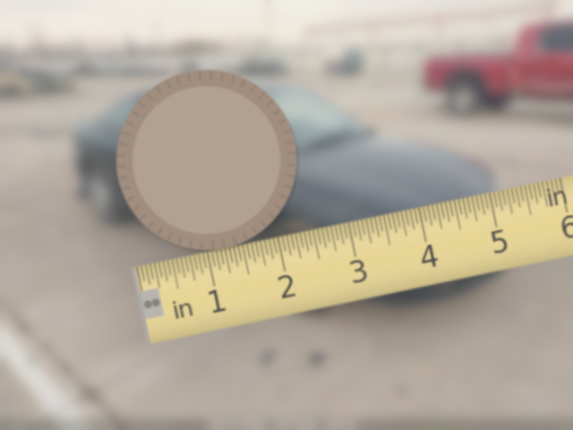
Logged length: 2.5 in
